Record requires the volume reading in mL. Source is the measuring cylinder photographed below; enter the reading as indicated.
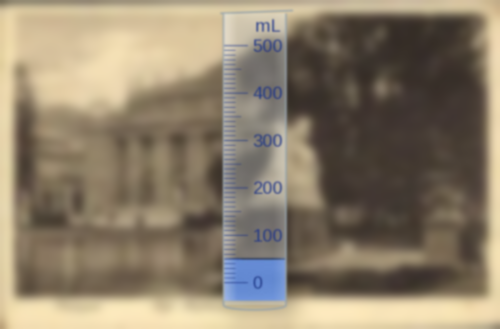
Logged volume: 50 mL
